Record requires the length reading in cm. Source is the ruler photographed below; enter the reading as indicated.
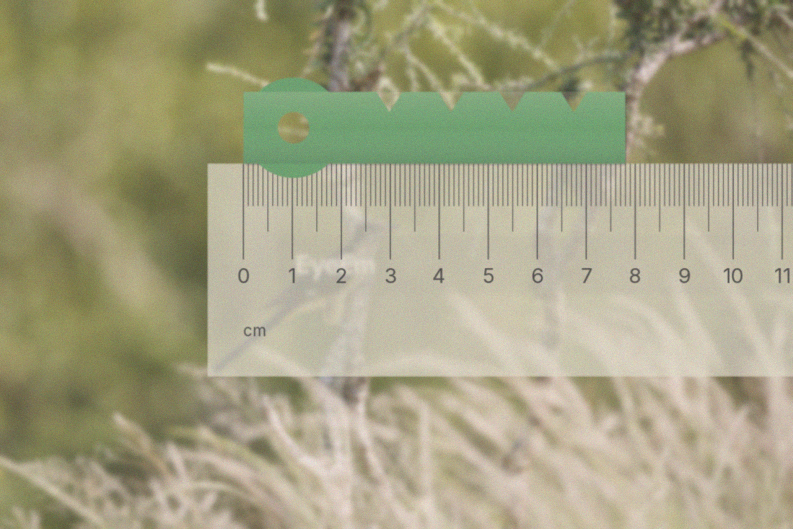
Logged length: 7.8 cm
